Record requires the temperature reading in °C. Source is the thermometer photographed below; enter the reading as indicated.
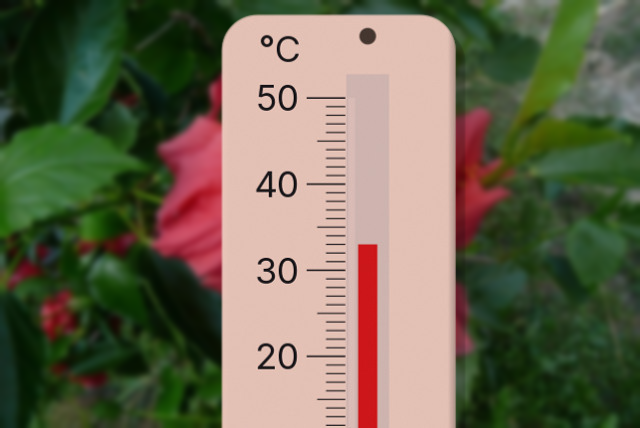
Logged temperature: 33 °C
